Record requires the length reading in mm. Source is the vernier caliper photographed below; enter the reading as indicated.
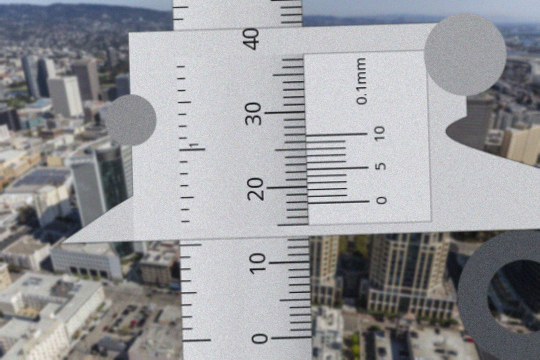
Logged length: 17.8 mm
